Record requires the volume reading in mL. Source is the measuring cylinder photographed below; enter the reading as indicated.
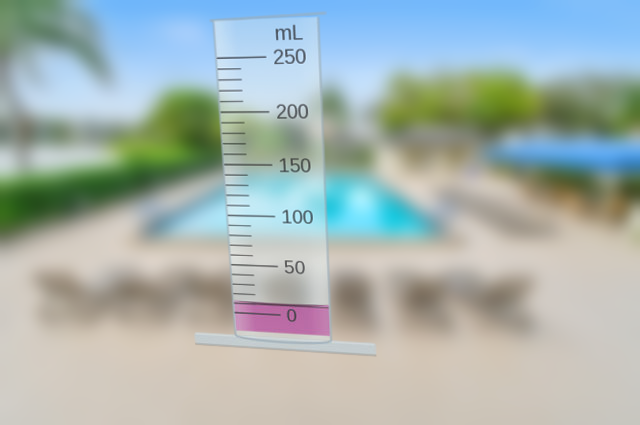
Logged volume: 10 mL
